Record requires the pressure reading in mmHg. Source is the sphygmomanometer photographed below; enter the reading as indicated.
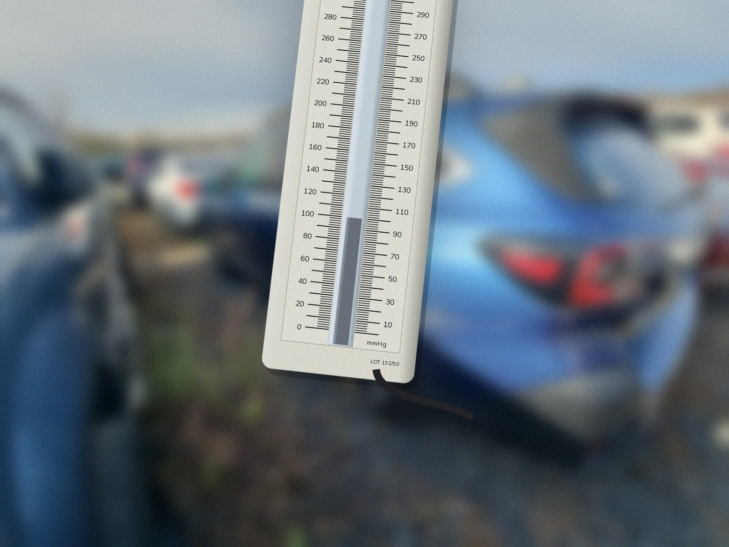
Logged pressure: 100 mmHg
